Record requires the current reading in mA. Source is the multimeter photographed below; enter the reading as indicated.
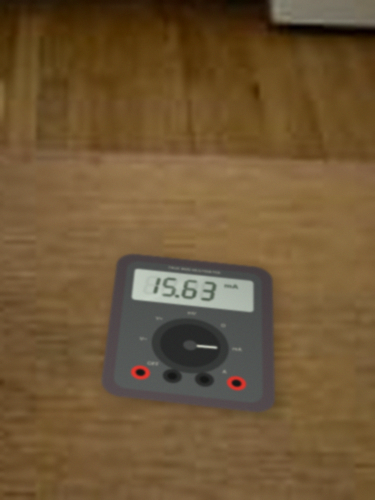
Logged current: 15.63 mA
